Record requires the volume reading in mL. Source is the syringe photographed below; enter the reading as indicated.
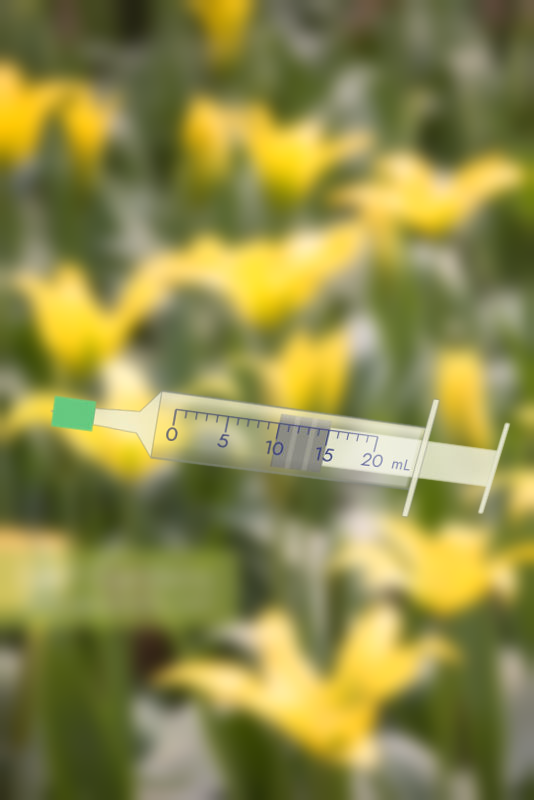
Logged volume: 10 mL
